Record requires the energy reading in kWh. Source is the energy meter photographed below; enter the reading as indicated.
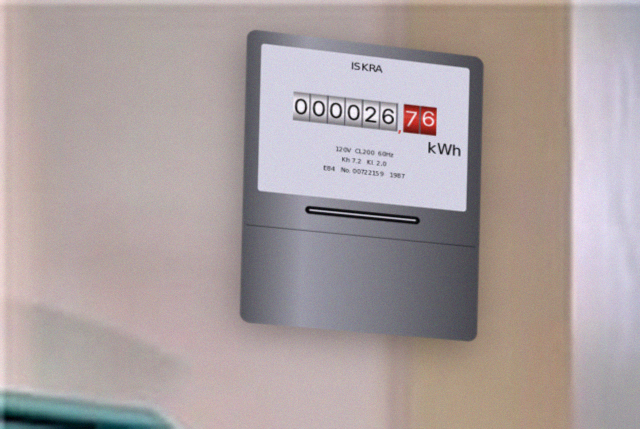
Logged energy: 26.76 kWh
